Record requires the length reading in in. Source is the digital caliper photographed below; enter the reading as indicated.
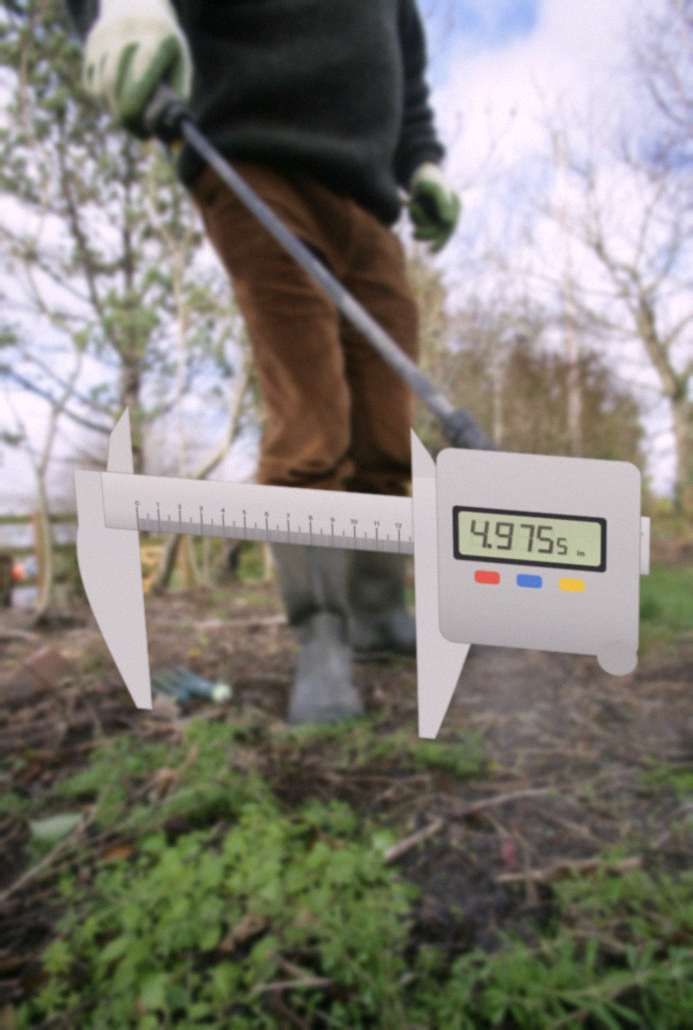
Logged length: 4.9755 in
